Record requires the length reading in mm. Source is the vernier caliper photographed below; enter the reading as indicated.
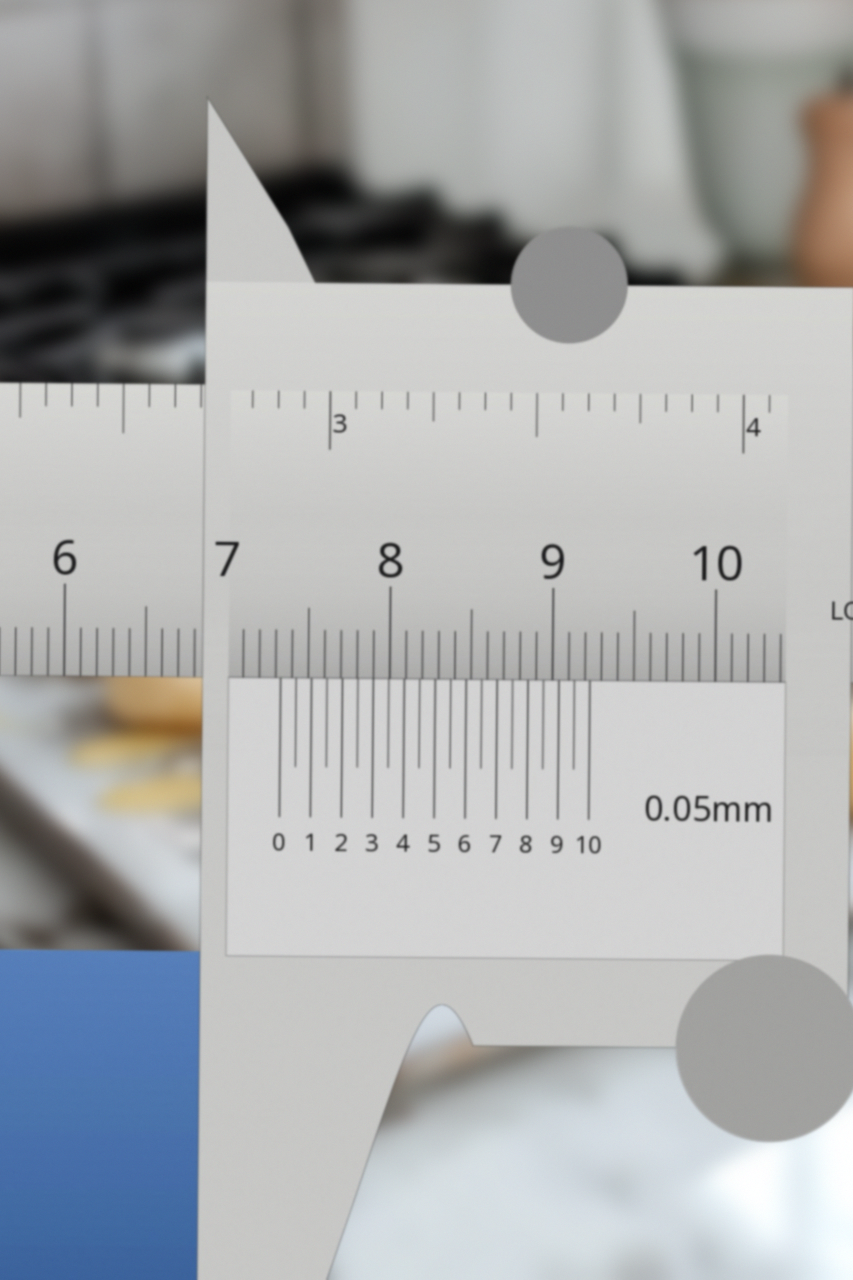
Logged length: 73.3 mm
